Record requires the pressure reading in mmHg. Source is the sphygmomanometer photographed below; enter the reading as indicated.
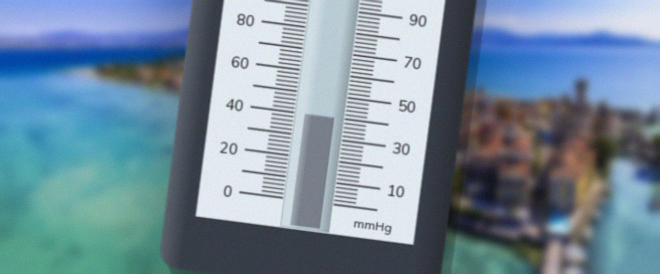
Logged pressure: 40 mmHg
